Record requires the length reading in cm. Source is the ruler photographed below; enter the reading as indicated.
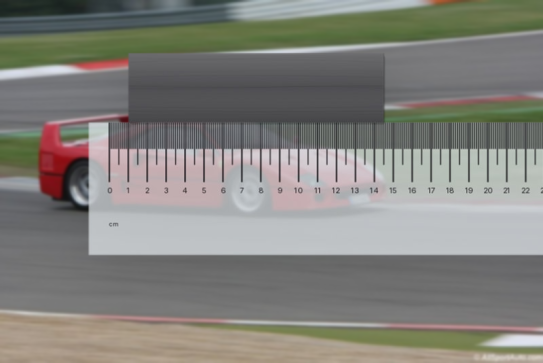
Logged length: 13.5 cm
